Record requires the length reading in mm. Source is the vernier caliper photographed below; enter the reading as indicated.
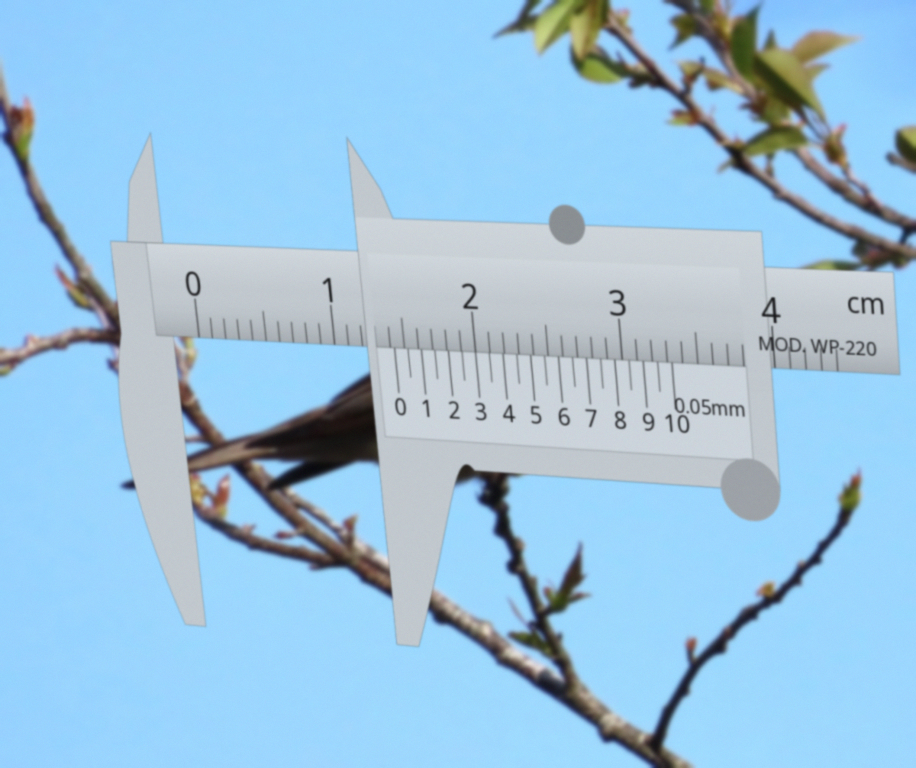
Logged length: 14.3 mm
